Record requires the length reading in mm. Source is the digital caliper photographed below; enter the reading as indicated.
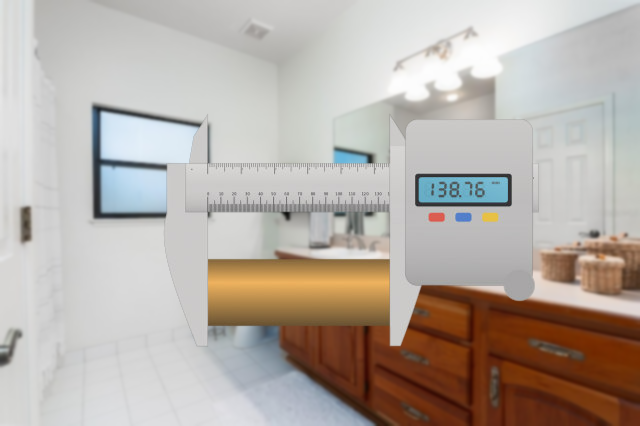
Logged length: 138.76 mm
